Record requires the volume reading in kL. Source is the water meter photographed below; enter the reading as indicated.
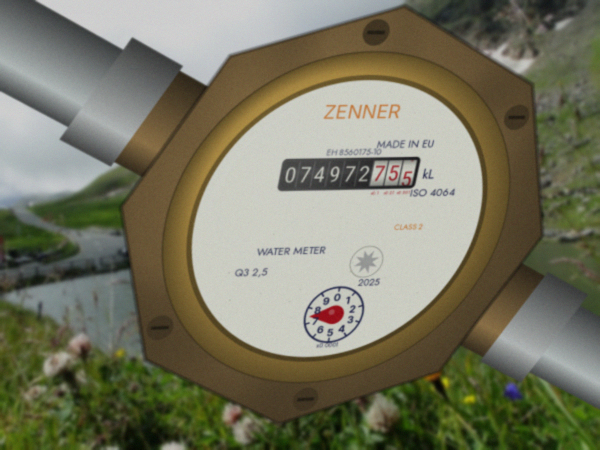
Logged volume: 74972.7547 kL
